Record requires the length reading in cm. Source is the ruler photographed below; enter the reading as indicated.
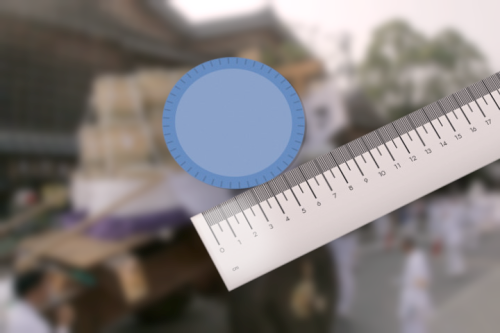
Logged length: 8 cm
